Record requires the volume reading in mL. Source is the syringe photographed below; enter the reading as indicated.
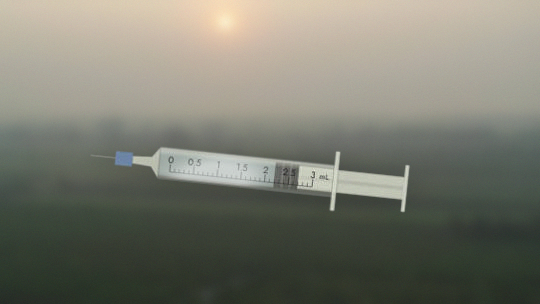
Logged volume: 2.2 mL
